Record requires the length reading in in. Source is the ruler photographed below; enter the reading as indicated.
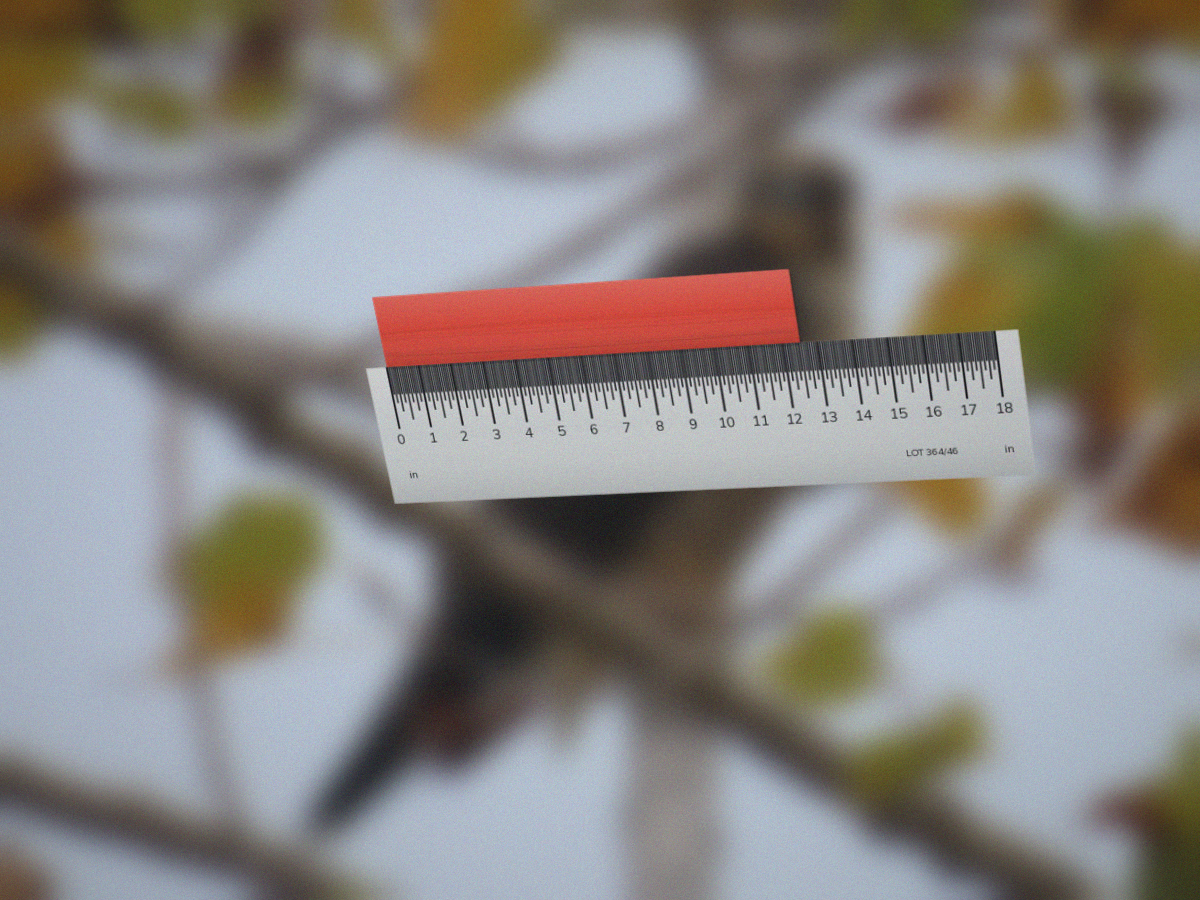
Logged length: 12.5 in
